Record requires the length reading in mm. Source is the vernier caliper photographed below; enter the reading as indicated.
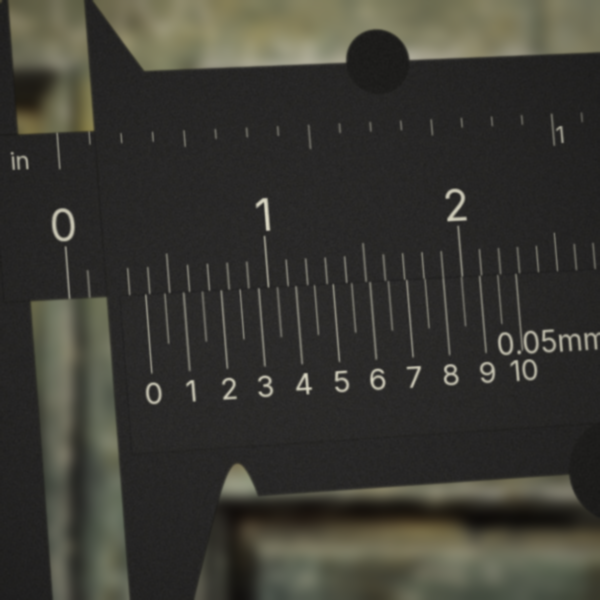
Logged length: 3.8 mm
